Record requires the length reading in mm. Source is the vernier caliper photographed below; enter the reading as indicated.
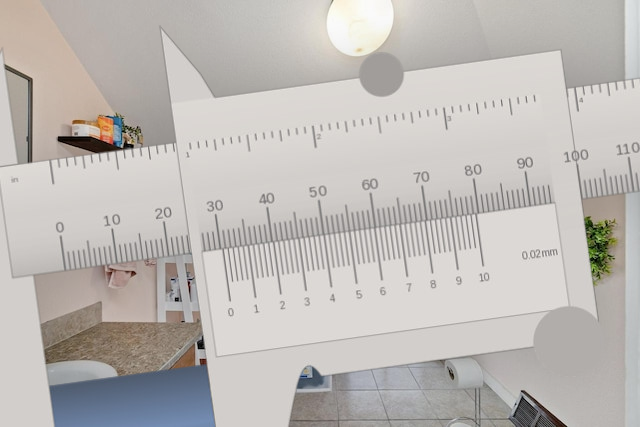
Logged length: 30.5 mm
